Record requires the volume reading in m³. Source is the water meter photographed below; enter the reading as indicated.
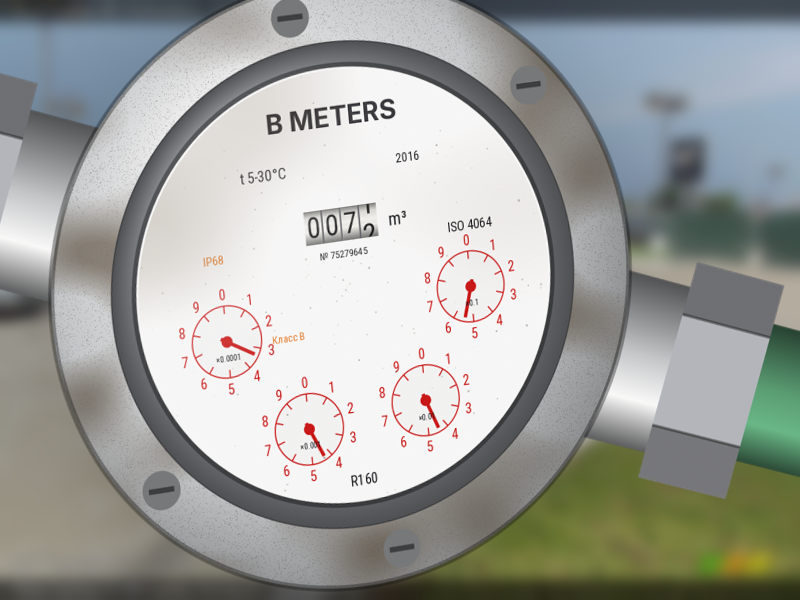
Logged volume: 71.5443 m³
